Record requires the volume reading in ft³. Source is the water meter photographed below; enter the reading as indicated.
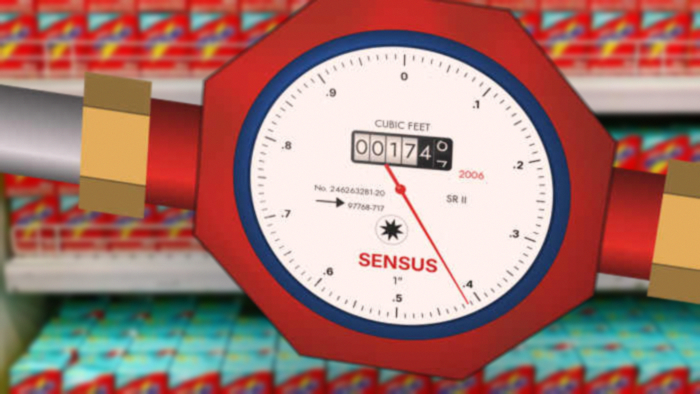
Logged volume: 1746.41 ft³
